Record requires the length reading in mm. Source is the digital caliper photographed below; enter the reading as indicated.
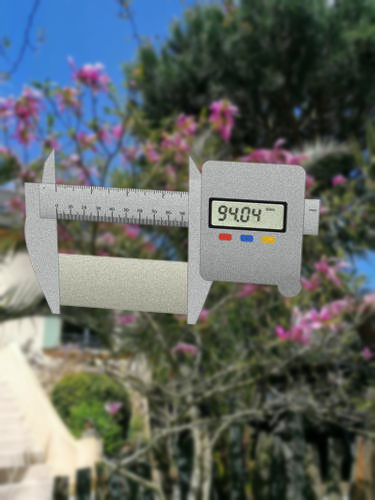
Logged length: 94.04 mm
